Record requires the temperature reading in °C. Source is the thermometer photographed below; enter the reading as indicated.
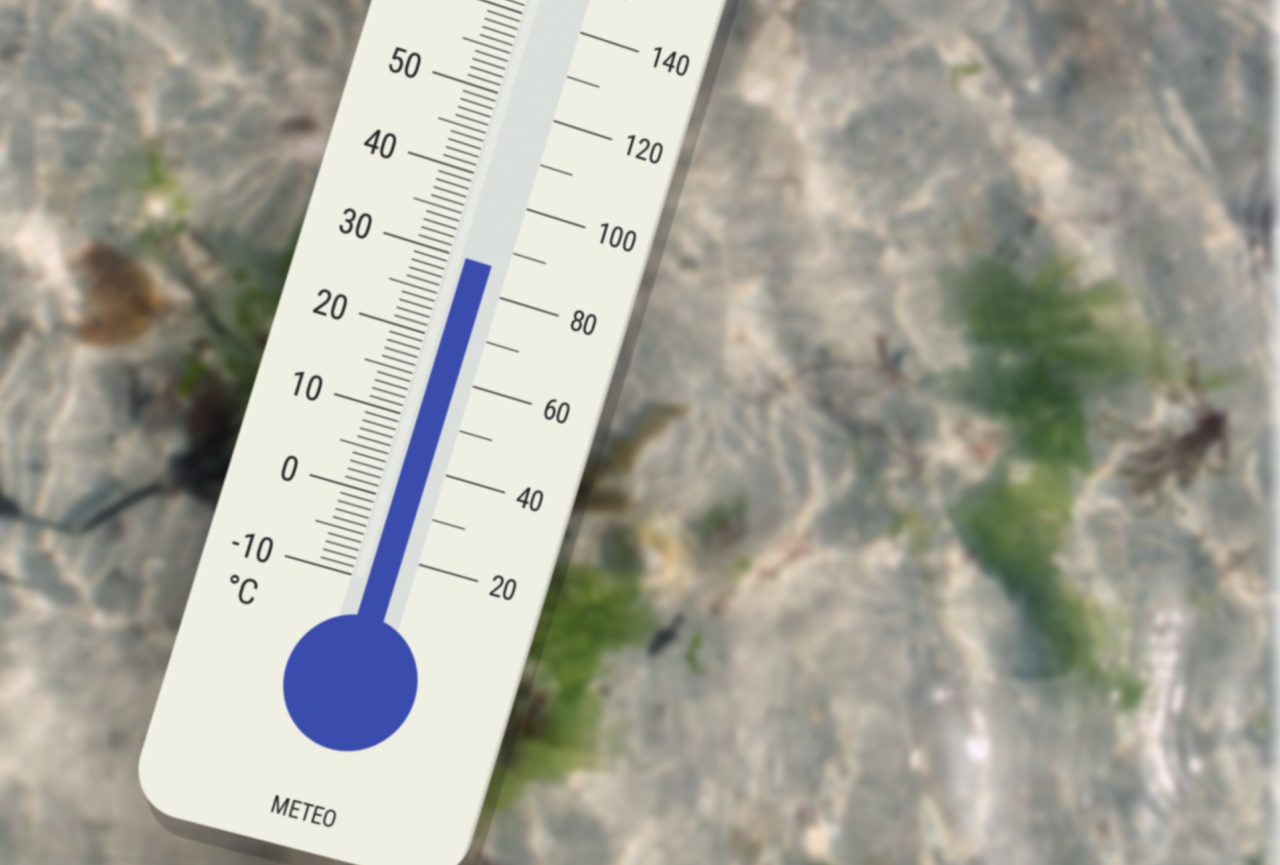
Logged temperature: 30 °C
